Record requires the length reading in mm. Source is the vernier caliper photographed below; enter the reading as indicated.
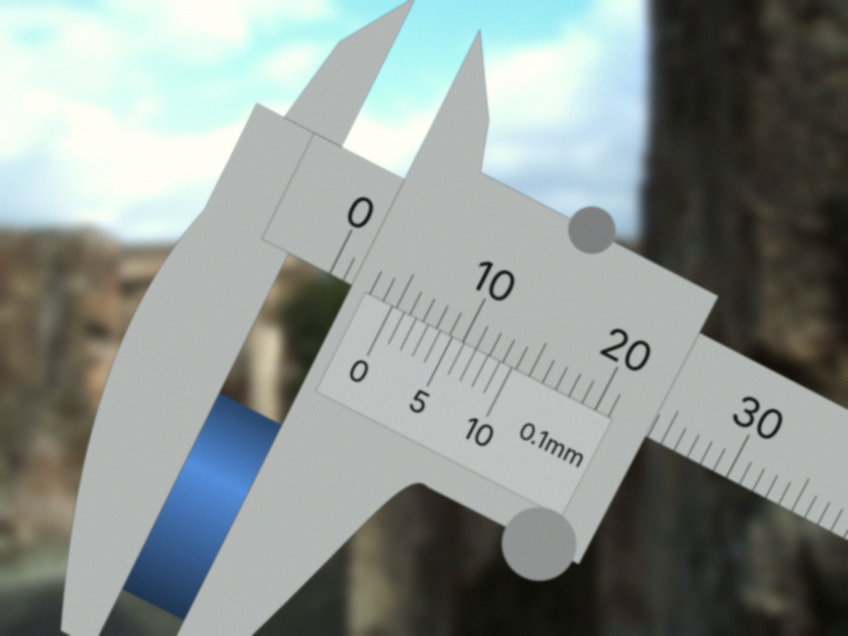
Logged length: 4.7 mm
